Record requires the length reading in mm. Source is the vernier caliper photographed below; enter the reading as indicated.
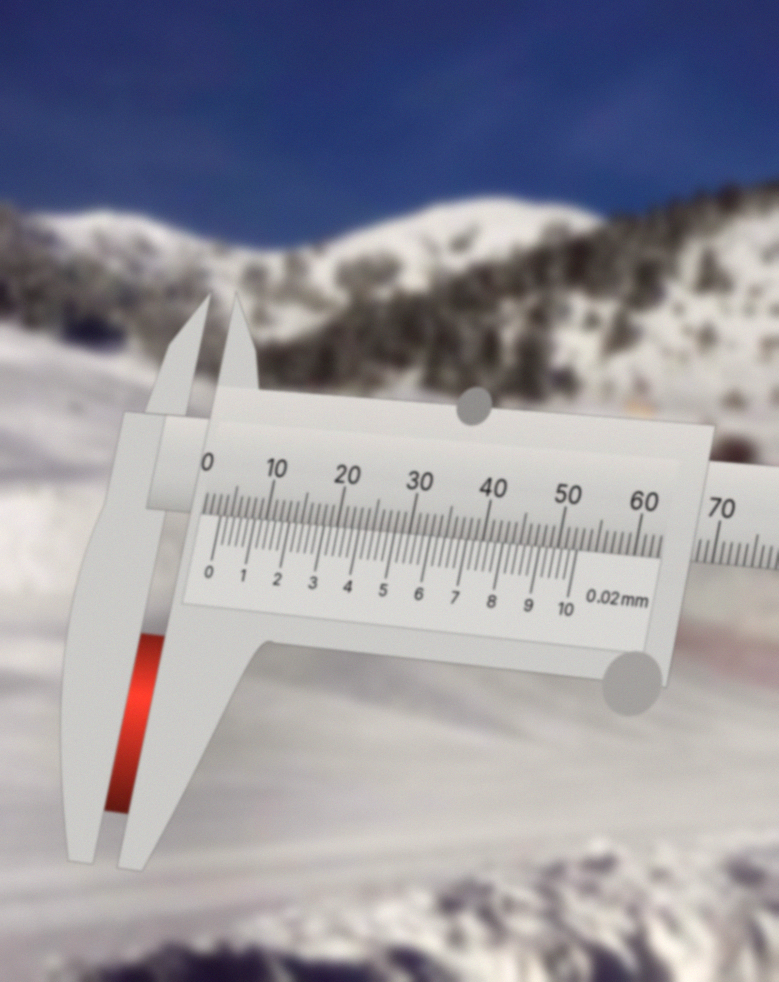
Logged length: 3.5 mm
